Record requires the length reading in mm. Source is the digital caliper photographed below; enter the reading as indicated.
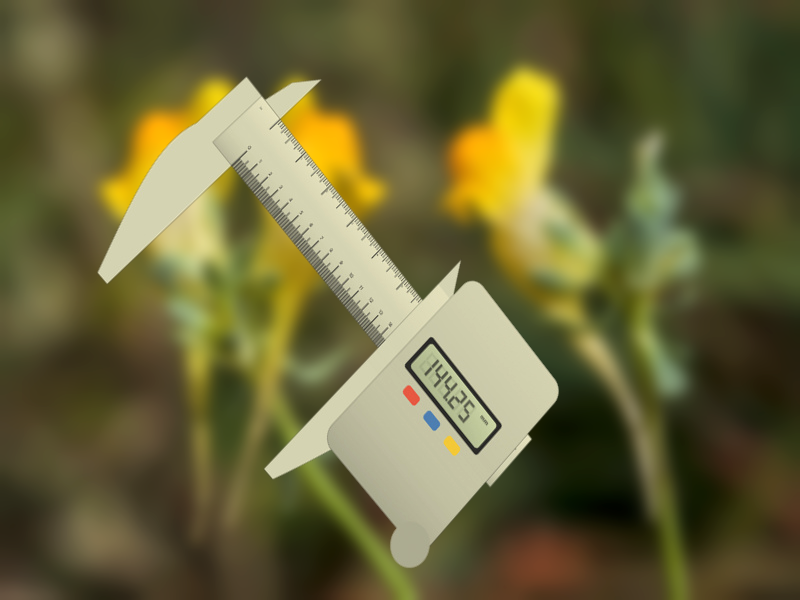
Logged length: 144.25 mm
